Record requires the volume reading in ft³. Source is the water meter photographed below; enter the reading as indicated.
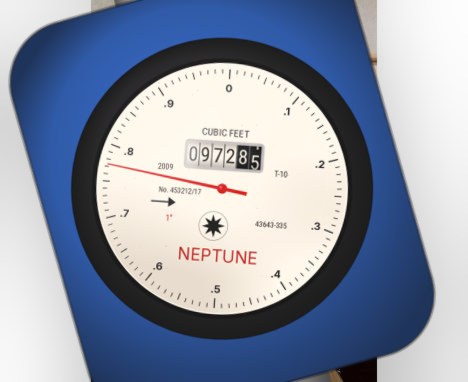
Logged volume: 97284.77 ft³
